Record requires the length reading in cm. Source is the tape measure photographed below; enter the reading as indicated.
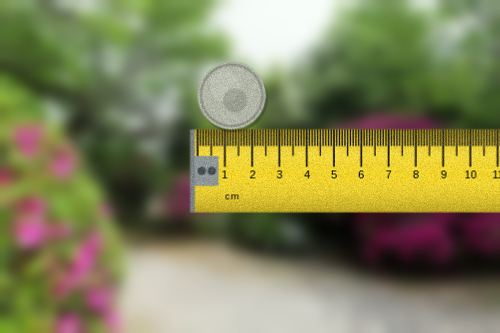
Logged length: 2.5 cm
